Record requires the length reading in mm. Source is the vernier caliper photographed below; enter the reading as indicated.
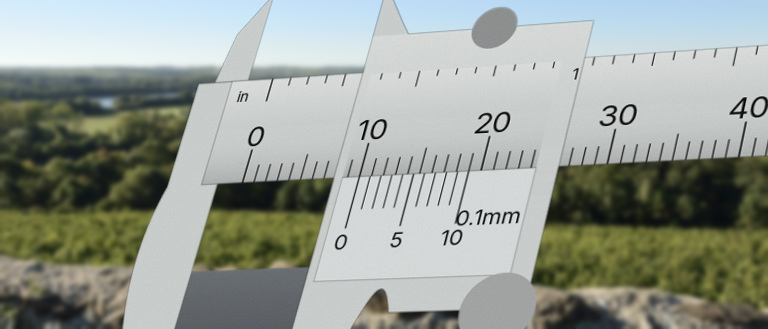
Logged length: 10.0 mm
